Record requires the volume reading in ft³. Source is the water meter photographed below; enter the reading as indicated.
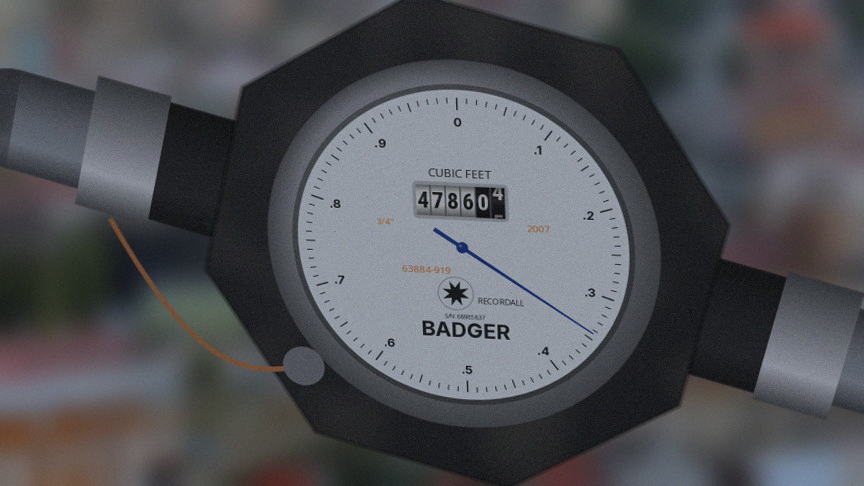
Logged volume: 478604.34 ft³
